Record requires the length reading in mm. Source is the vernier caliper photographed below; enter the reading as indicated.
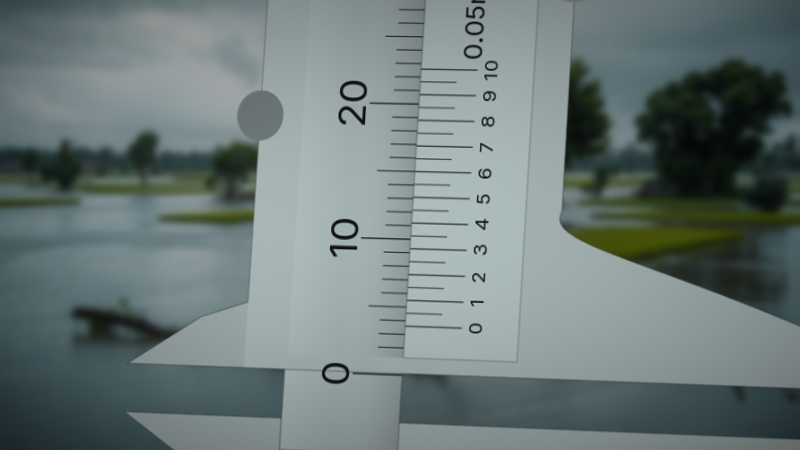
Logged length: 3.6 mm
